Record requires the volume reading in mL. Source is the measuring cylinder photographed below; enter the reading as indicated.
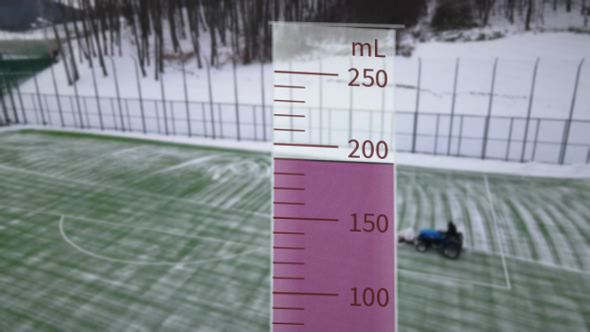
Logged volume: 190 mL
